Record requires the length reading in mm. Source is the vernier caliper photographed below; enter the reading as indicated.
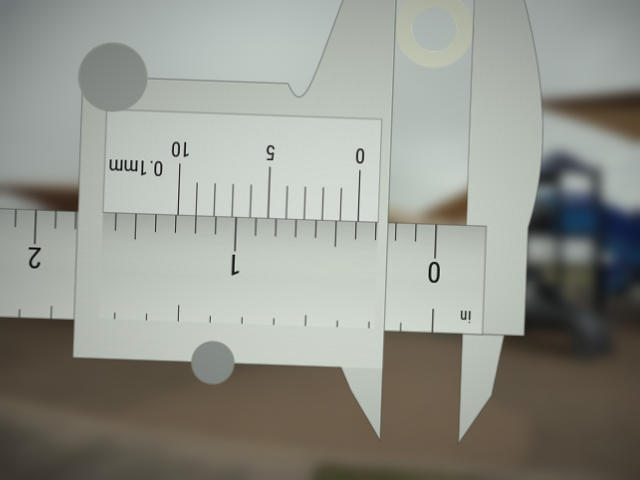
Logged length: 3.9 mm
